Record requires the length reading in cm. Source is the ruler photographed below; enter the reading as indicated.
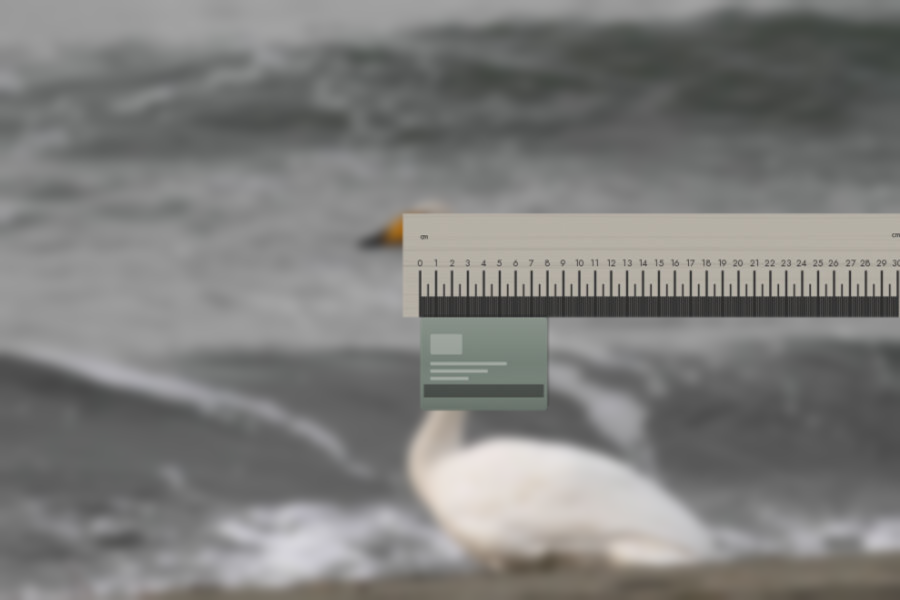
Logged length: 8 cm
